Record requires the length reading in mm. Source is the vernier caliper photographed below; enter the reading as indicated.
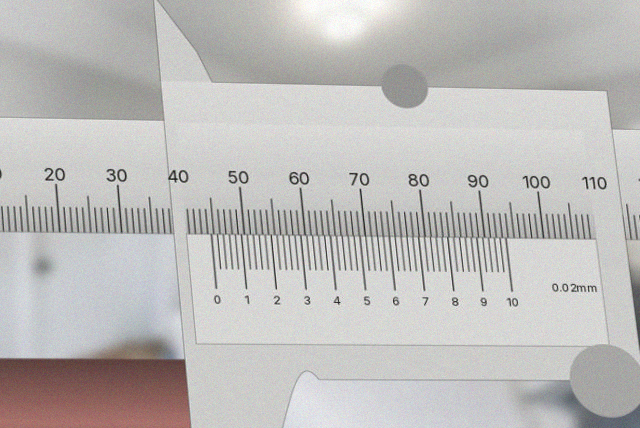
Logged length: 44.6 mm
